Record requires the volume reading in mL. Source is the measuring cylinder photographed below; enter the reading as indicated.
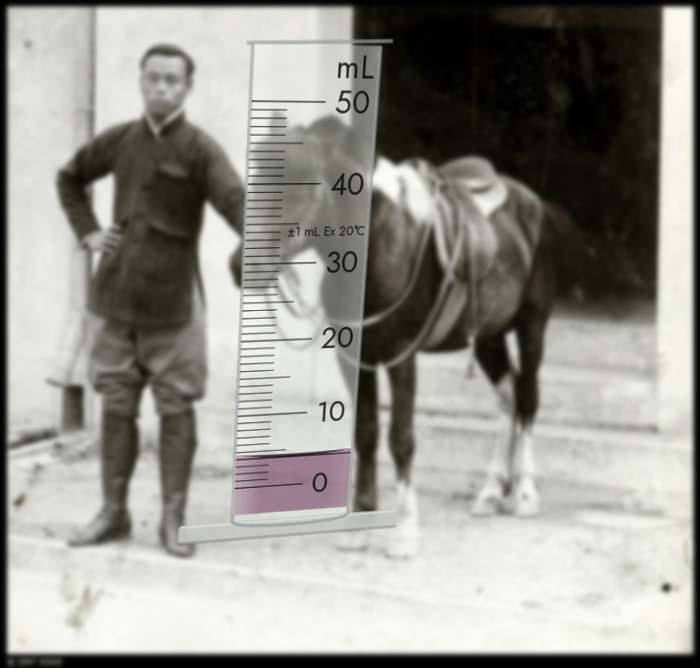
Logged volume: 4 mL
